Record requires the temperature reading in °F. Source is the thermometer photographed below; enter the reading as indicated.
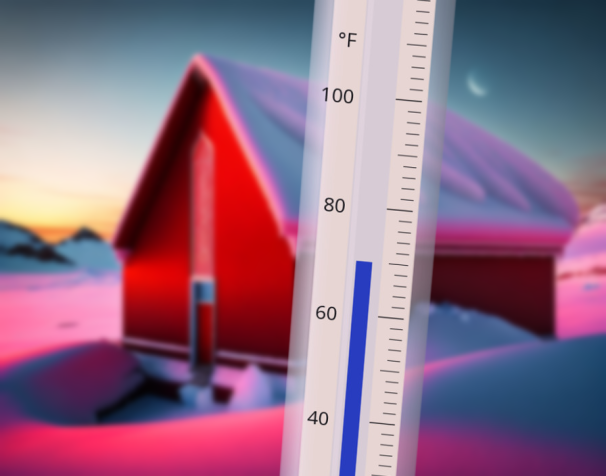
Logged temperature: 70 °F
